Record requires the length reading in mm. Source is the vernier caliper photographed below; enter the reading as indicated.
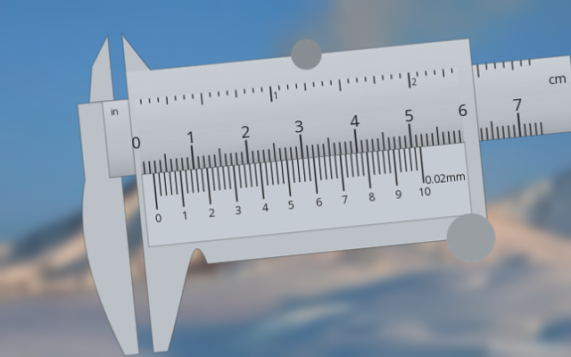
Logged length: 2.6 mm
